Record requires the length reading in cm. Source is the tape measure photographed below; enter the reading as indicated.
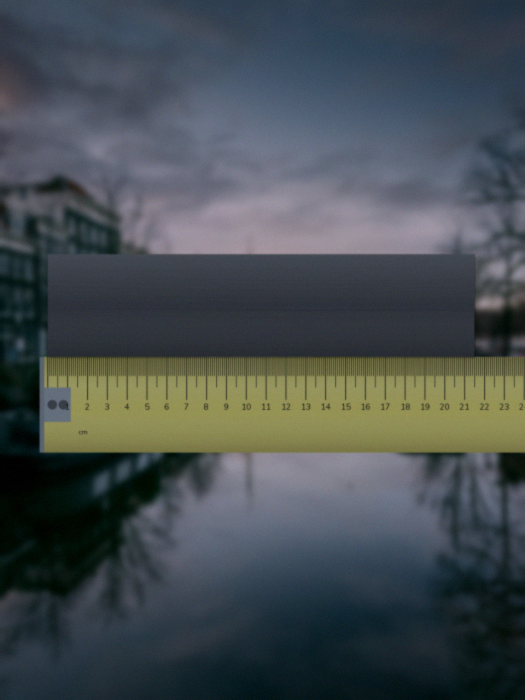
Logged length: 21.5 cm
